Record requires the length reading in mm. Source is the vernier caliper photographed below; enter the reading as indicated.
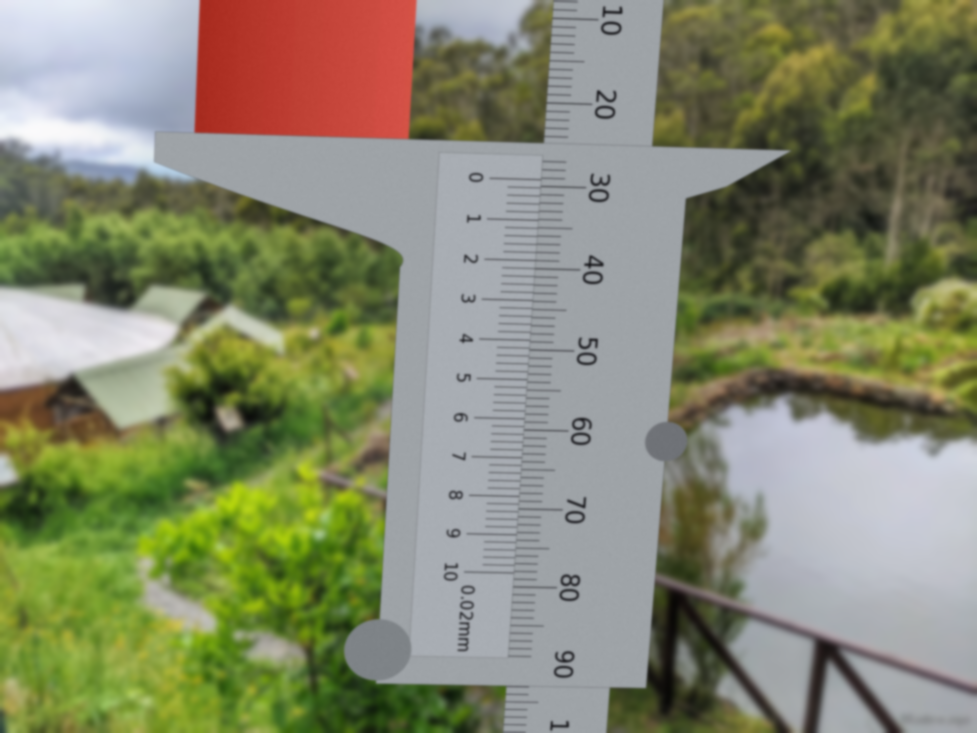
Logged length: 29.2 mm
